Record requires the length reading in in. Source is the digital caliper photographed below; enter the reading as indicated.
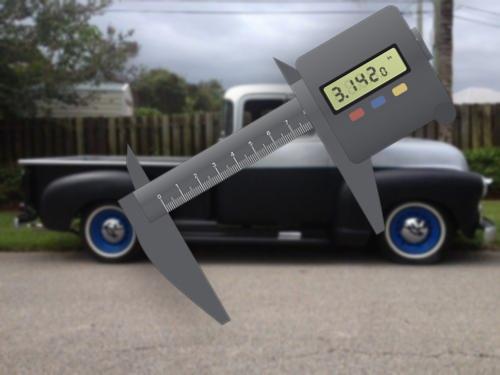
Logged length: 3.1420 in
